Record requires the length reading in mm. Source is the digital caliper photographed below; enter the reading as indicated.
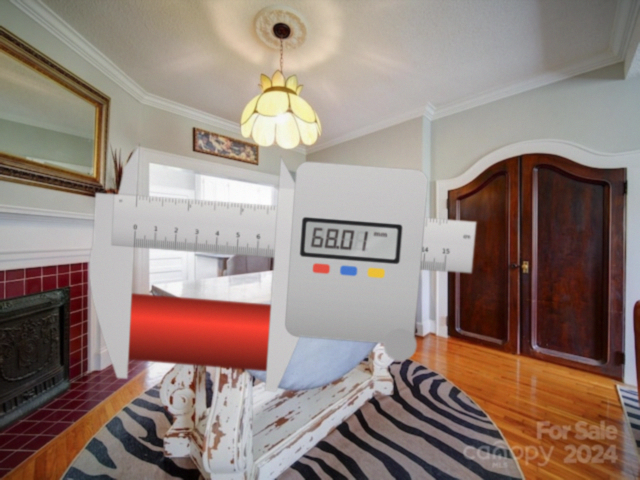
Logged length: 68.01 mm
